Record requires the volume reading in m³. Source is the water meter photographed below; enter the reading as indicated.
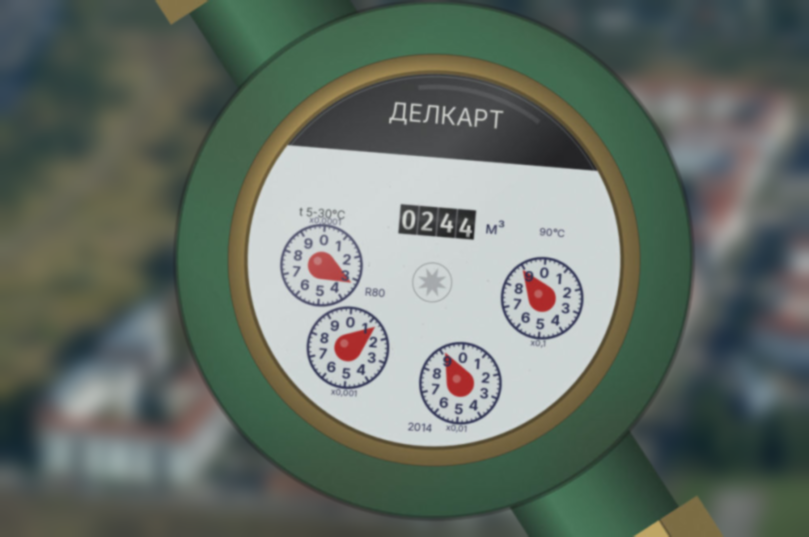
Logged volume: 243.8913 m³
